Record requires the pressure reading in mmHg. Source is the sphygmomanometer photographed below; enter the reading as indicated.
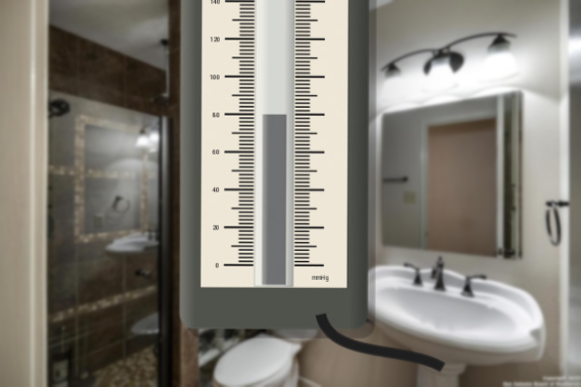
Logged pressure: 80 mmHg
